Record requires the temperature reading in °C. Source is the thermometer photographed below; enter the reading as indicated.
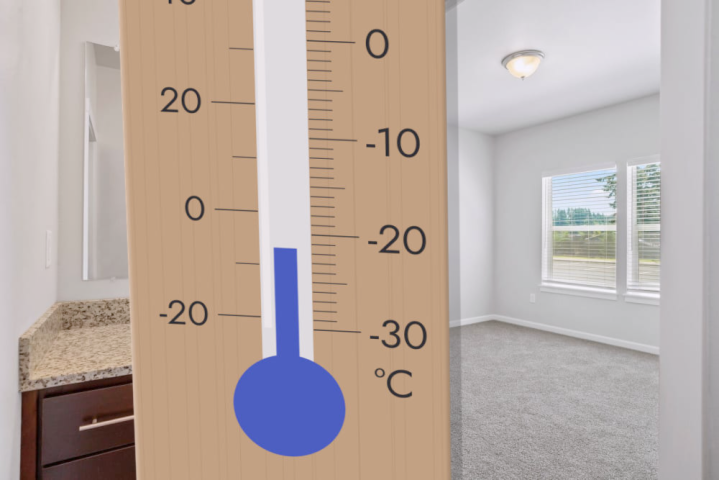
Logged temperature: -21.5 °C
